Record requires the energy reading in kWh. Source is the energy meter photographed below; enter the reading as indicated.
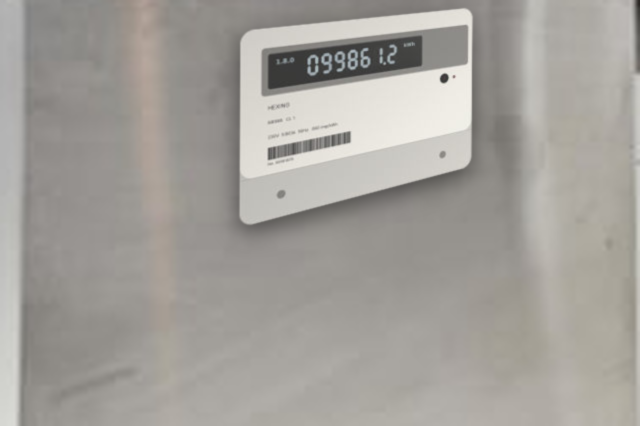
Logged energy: 99861.2 kWh
